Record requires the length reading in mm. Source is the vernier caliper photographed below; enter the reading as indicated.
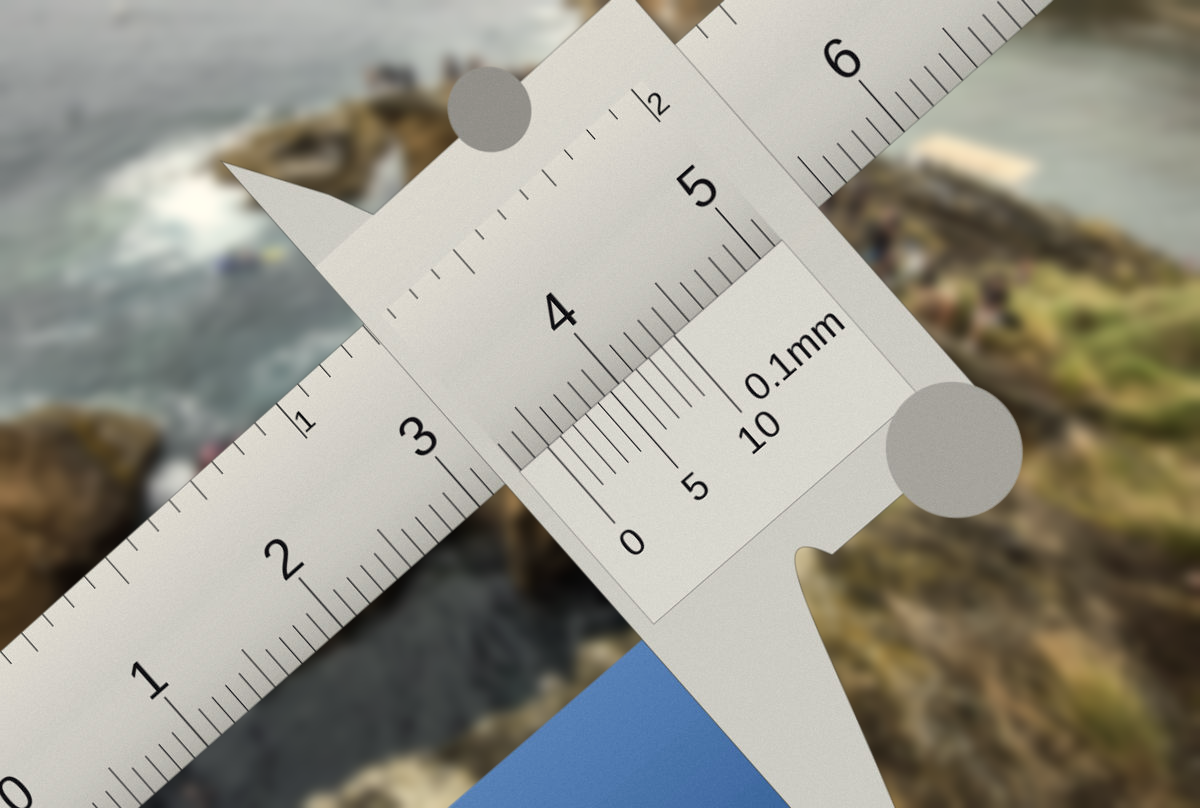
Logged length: 34.9 mm
